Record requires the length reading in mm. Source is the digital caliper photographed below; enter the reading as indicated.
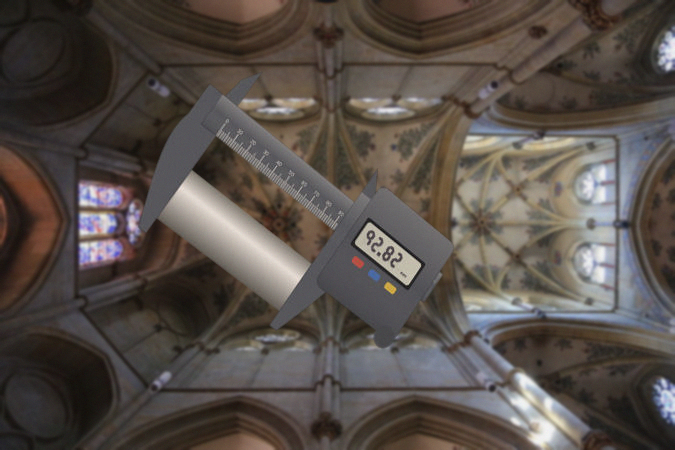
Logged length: 92.82 mm
